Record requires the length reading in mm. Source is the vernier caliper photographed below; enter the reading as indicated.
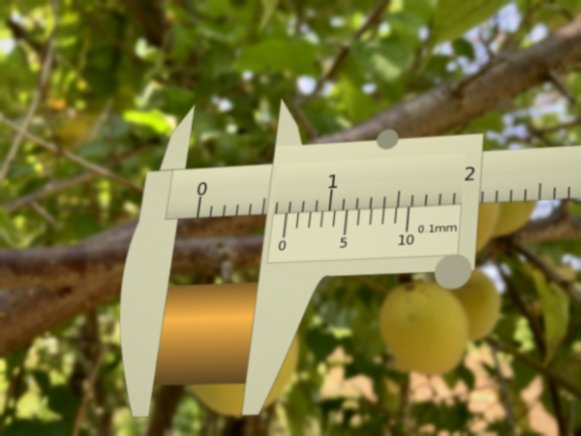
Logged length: 6.8 mm
